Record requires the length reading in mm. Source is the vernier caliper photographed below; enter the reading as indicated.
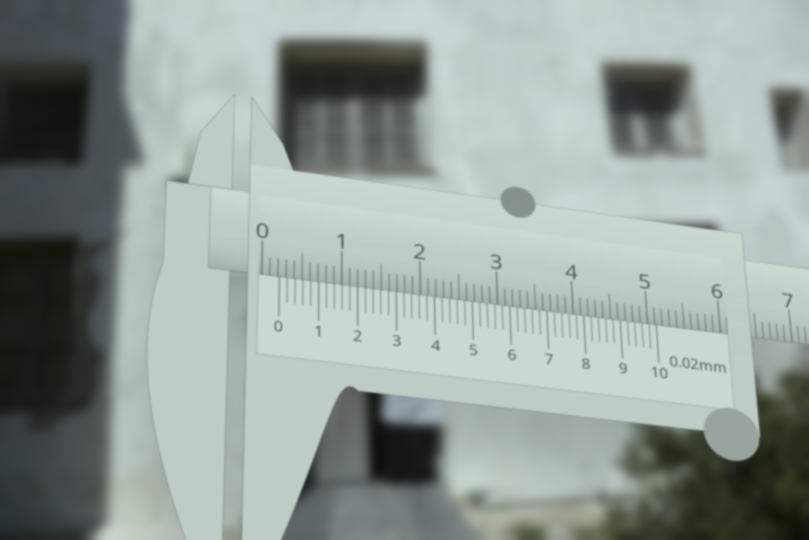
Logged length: 2.2 mm
